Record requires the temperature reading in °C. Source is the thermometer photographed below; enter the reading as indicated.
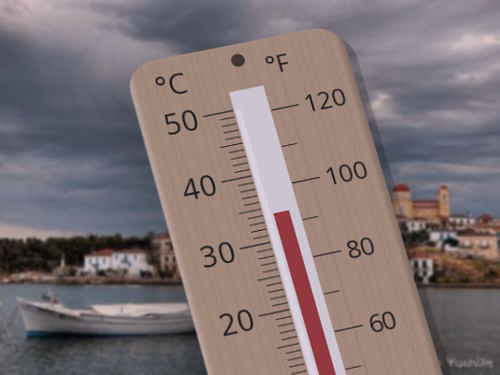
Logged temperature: 34 °C
